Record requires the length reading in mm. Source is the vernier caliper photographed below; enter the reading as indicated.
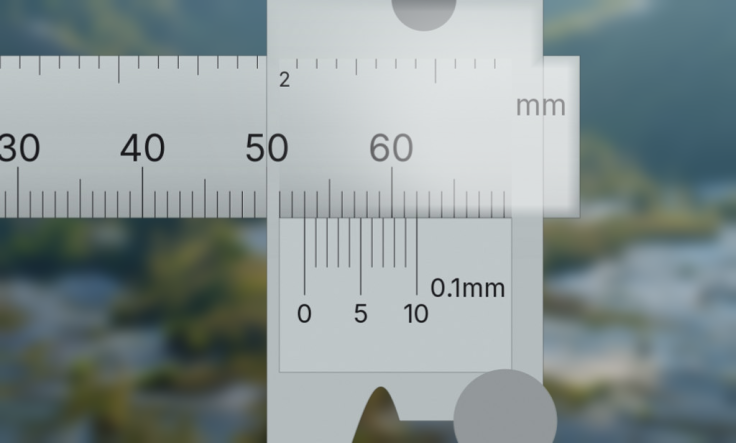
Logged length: 53.0 mm
